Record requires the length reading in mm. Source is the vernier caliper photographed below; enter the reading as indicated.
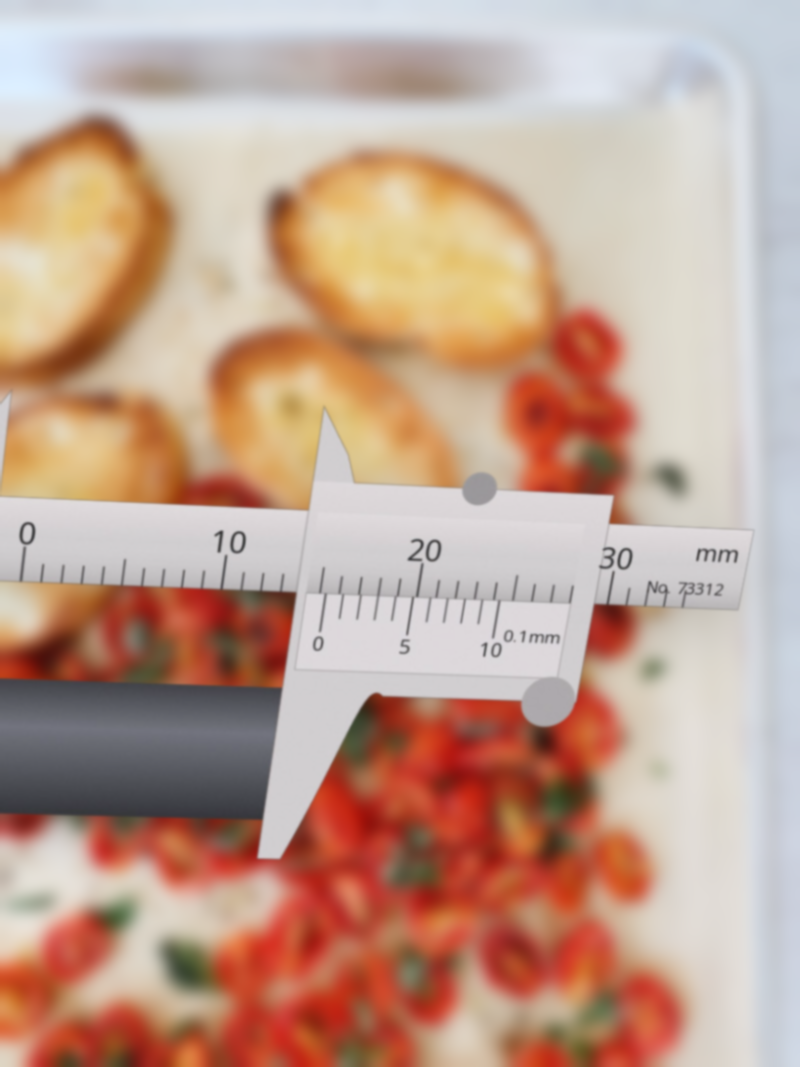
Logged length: 15.3 mm
